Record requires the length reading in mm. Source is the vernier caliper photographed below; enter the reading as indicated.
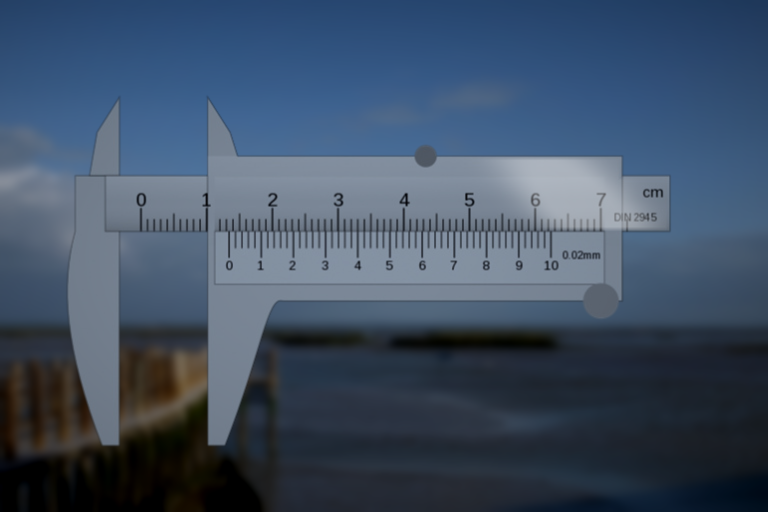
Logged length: 13.4 mm
